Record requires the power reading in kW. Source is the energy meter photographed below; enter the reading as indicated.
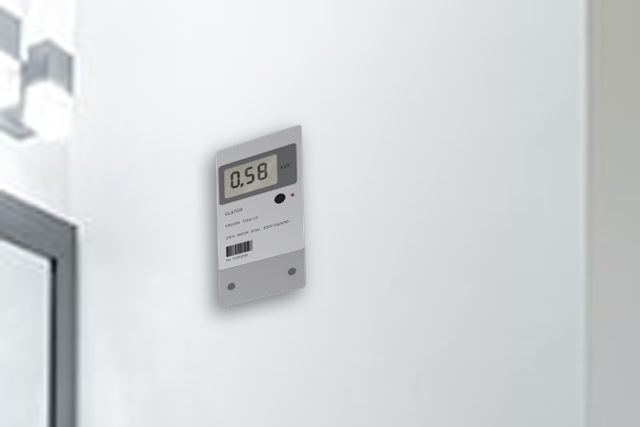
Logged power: 0.58 kW
